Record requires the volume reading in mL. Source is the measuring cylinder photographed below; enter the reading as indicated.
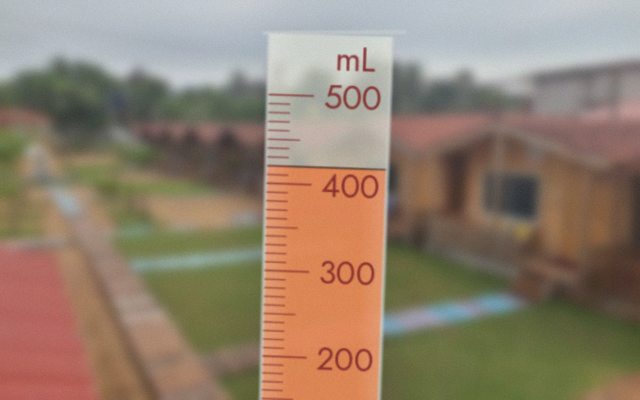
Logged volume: 420 mL
